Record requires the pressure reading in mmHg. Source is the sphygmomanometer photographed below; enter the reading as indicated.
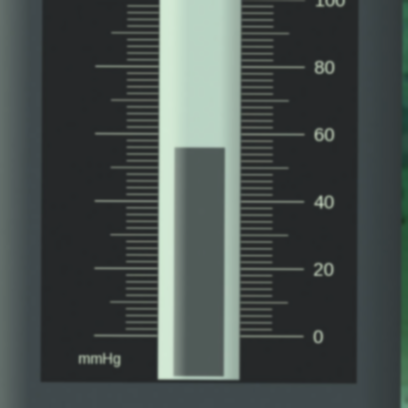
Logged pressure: 56 mmHg
